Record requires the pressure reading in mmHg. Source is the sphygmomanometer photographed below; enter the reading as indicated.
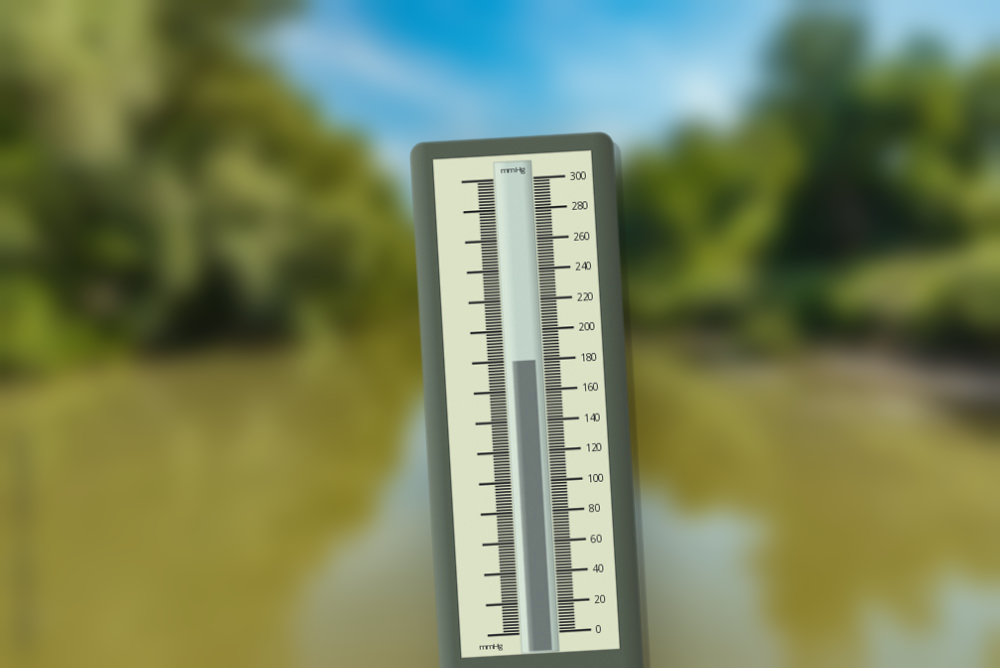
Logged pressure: 180 mmHg
